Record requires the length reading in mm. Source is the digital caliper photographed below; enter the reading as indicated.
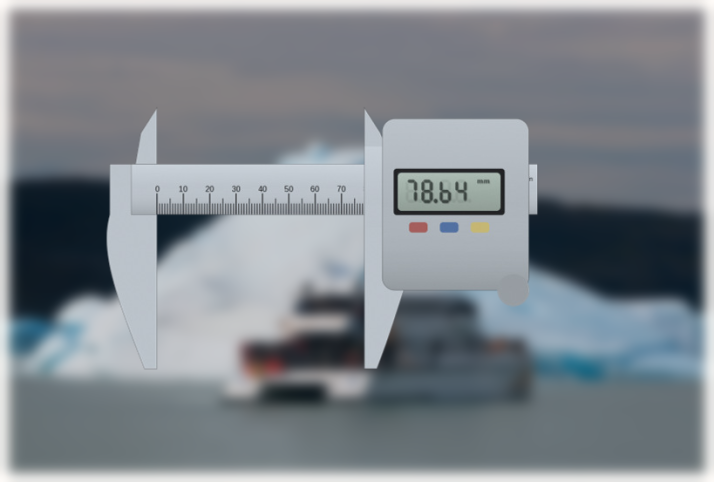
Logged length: 78.64 mm
